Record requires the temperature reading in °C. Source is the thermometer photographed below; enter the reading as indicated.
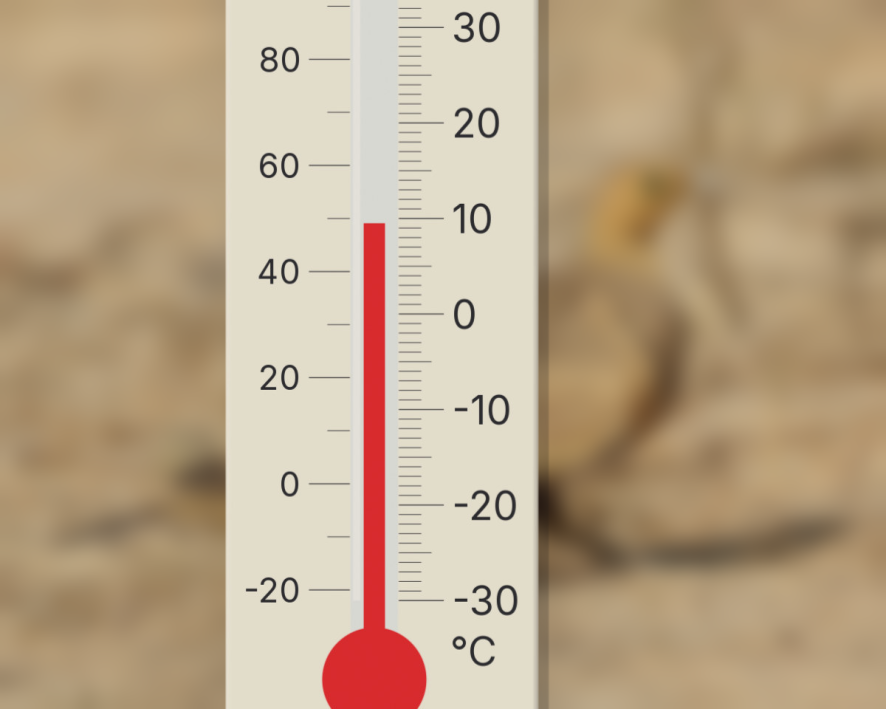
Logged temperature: 9.5 °C
